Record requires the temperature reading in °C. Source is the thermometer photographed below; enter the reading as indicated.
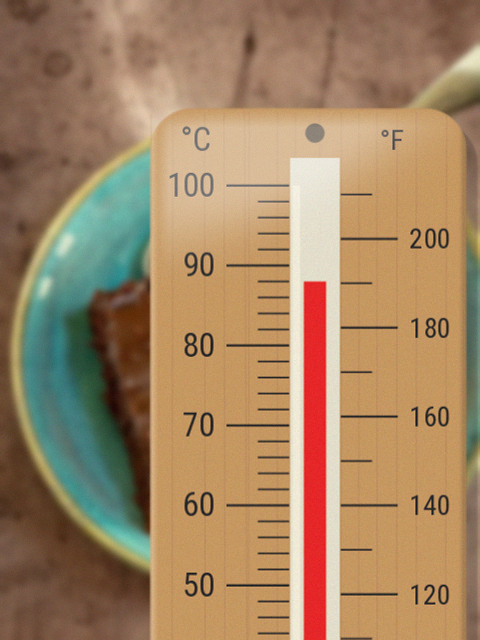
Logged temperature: 88 °C
